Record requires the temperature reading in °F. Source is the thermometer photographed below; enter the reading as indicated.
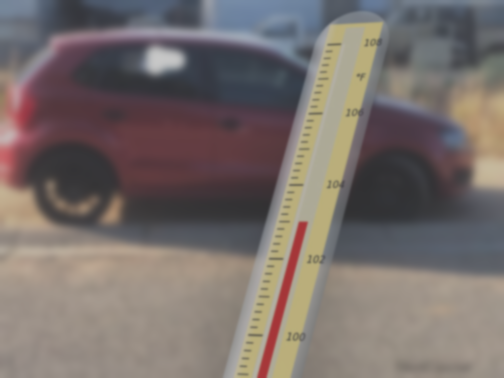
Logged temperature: 103 °F
